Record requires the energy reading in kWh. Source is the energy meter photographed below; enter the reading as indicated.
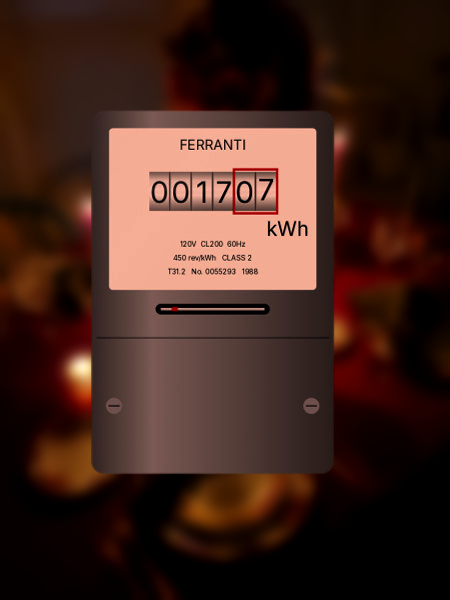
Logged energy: 17.07 kWh
